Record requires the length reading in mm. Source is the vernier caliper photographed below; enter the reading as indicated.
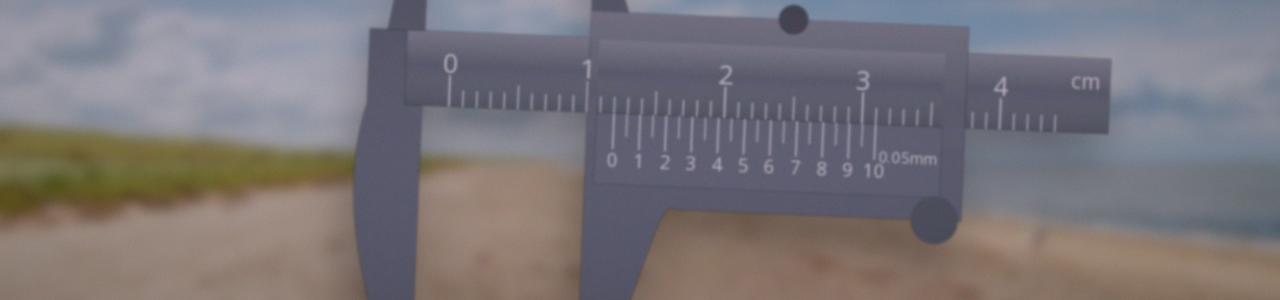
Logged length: 12.0 mm
